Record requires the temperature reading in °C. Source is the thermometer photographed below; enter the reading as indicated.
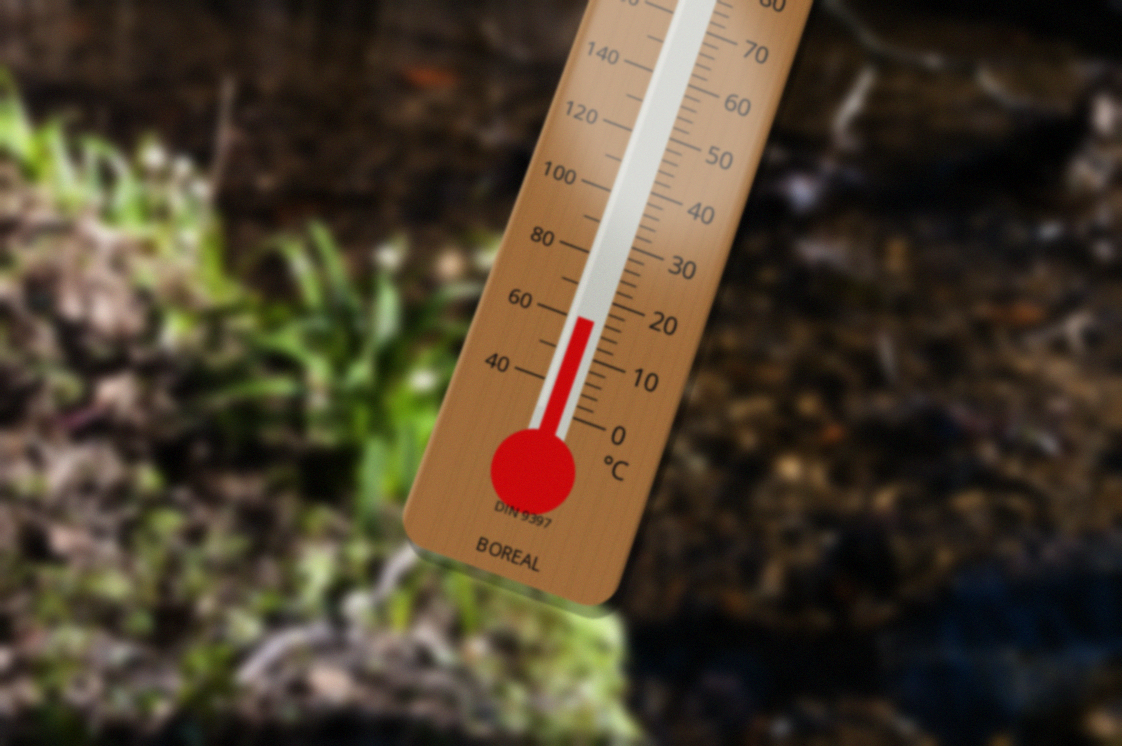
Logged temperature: 16 °C
